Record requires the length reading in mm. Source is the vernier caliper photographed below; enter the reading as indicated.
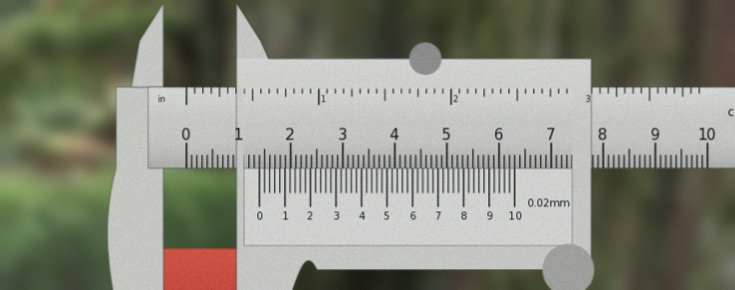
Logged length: 14.0 mm
